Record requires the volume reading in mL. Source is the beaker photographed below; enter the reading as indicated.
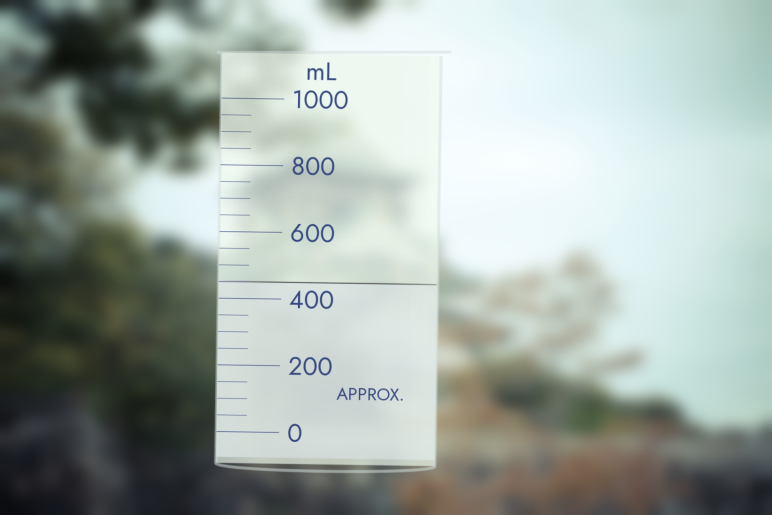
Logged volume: 450 mL
